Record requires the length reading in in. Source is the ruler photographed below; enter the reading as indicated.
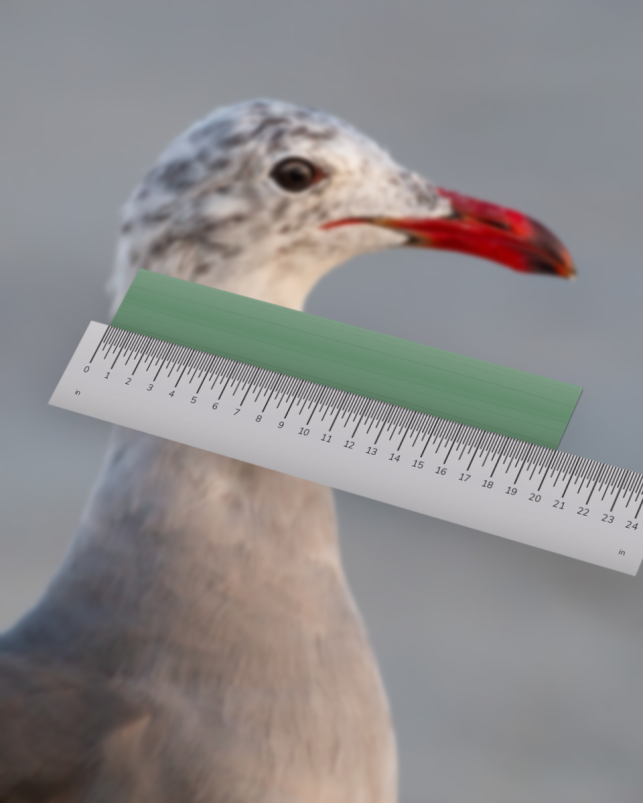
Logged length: 20 in
